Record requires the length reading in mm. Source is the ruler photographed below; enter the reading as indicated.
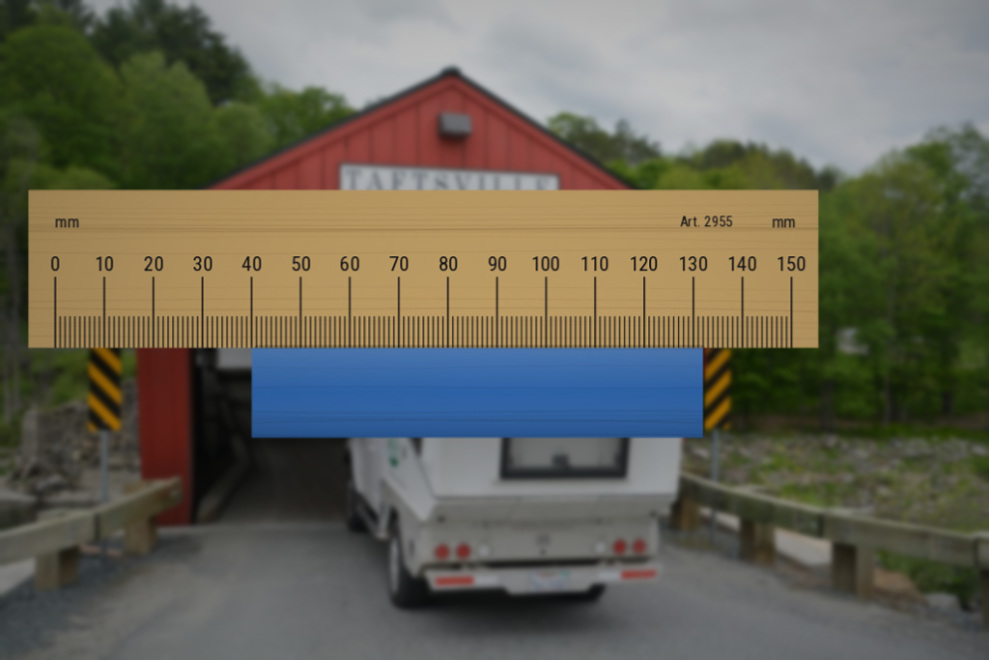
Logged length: 92 mm
